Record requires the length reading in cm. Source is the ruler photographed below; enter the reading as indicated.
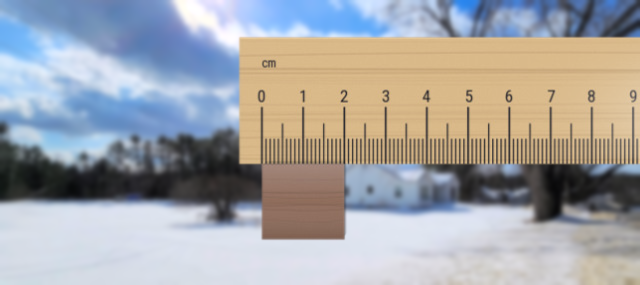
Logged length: 2 cm
